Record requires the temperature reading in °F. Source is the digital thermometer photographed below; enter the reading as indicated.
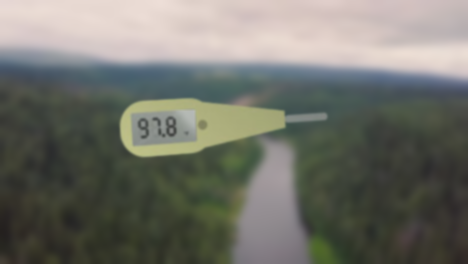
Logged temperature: 97.8 °F
